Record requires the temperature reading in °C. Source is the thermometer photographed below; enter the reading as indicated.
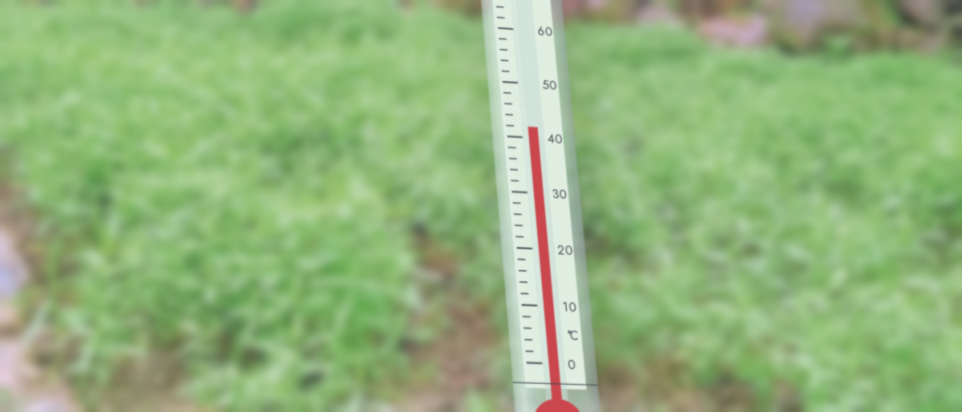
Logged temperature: 42 °C
